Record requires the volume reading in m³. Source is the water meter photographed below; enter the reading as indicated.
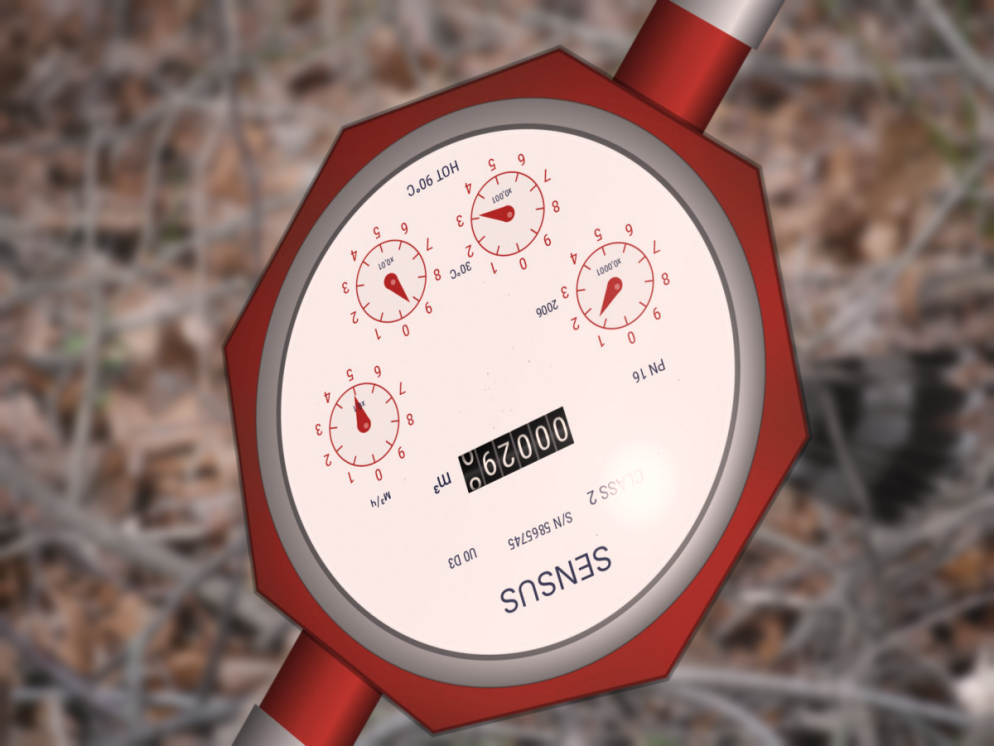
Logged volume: 298.4931 m³
